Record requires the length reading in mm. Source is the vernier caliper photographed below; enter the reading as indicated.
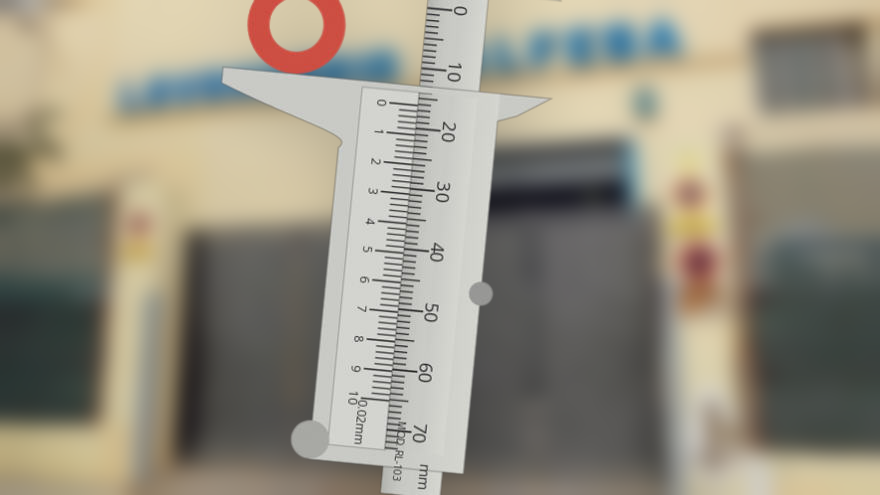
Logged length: 16.2 mm
